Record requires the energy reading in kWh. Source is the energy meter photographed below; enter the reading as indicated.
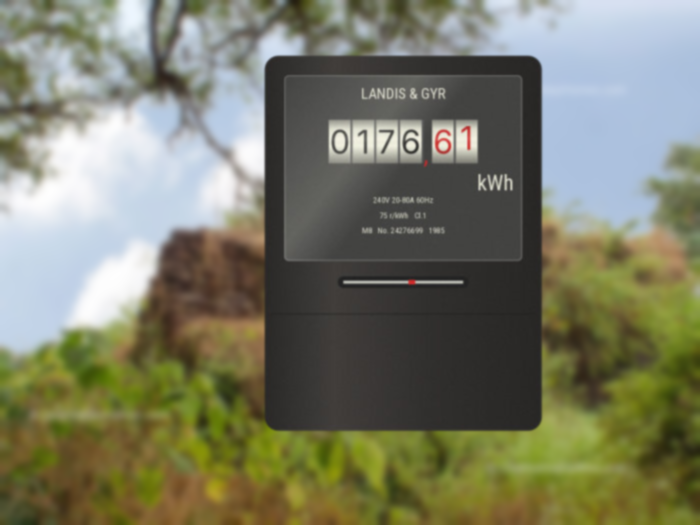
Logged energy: 176.61 kWh
